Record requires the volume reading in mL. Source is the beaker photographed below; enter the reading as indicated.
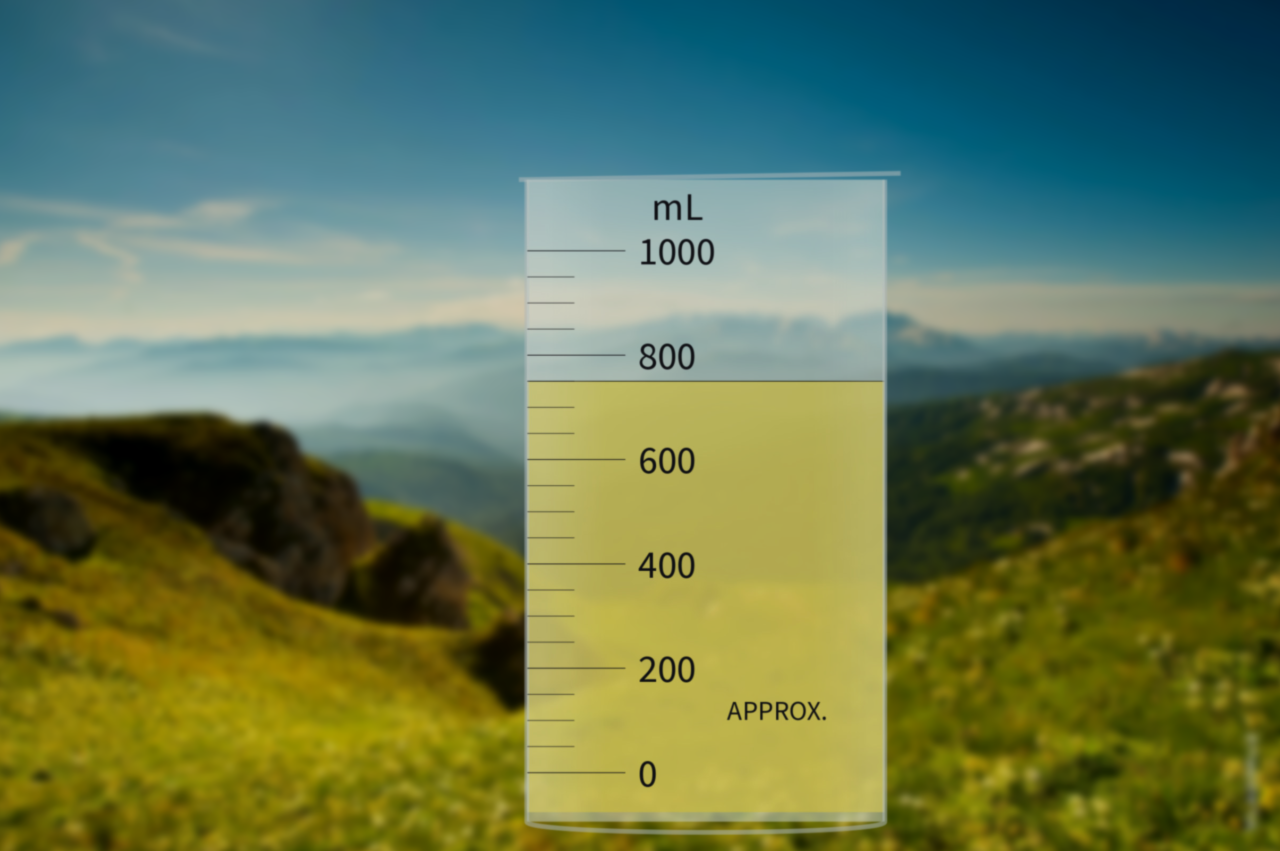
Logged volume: 750 mL
